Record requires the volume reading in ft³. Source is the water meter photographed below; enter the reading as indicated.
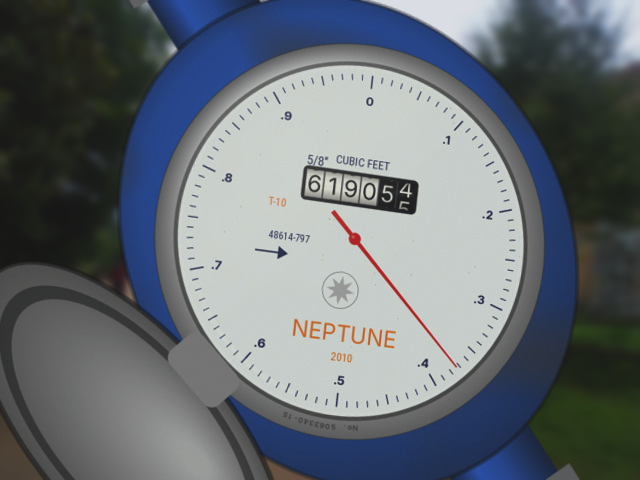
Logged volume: 619054.37 ft³
